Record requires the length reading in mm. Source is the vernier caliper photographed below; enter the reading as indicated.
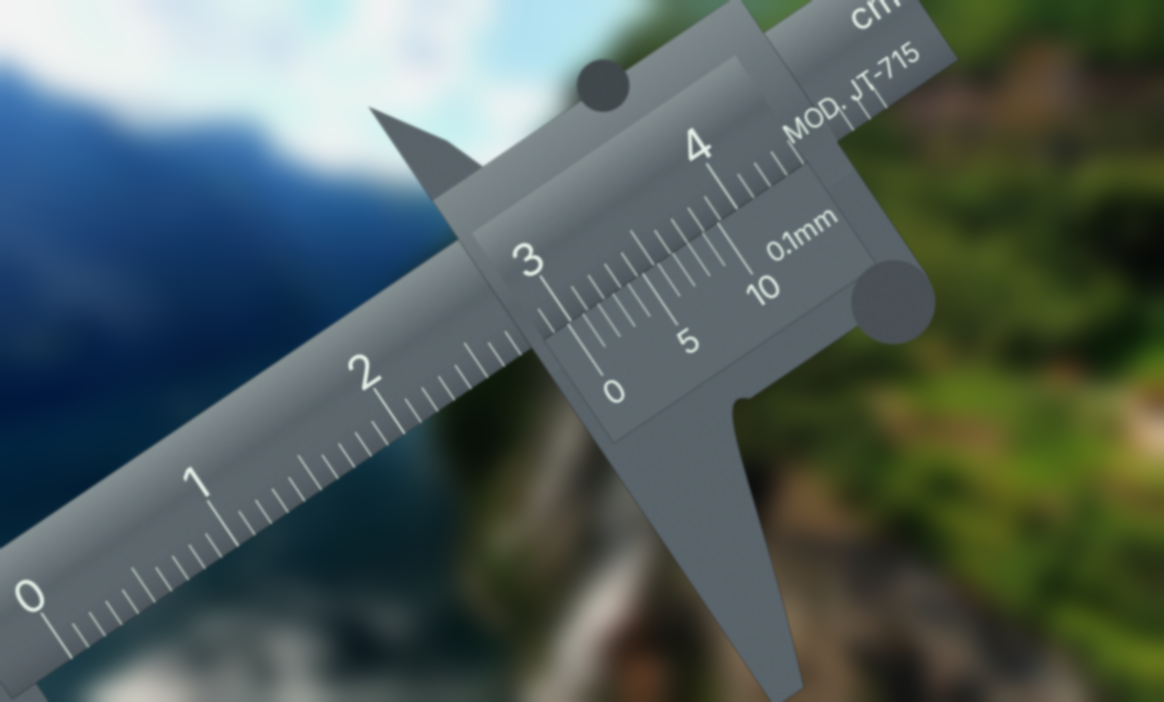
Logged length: 29.8 mm
